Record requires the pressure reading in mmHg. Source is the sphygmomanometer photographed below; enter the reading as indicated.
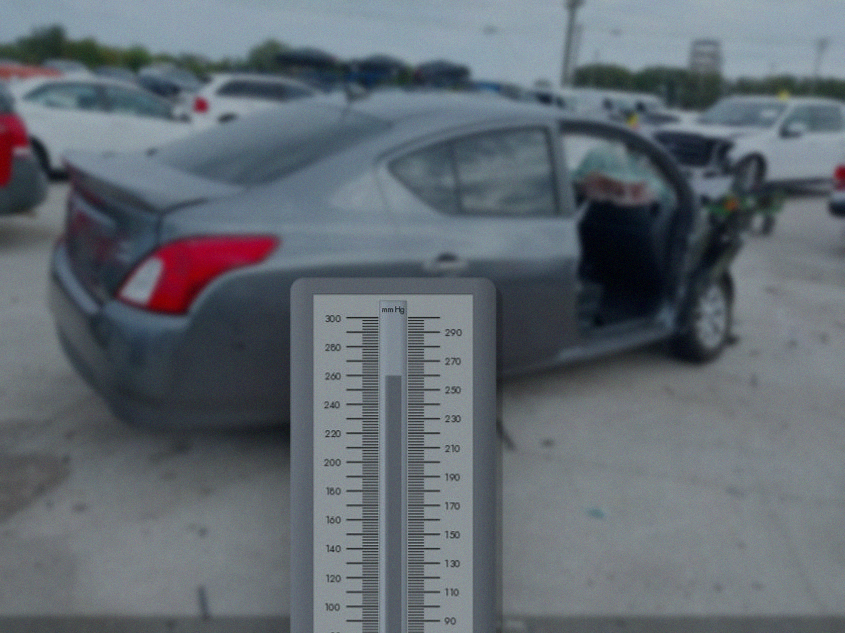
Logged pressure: 260 mmHg
